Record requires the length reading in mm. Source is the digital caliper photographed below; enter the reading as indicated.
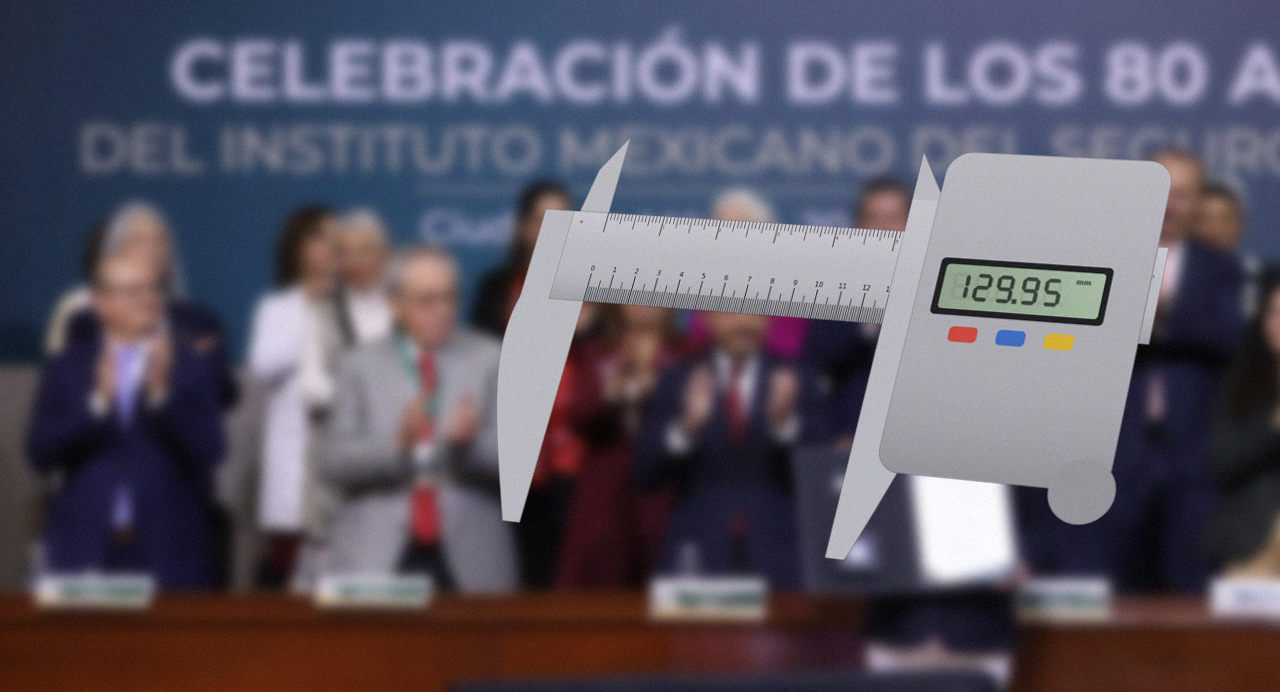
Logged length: 129.95 mm
